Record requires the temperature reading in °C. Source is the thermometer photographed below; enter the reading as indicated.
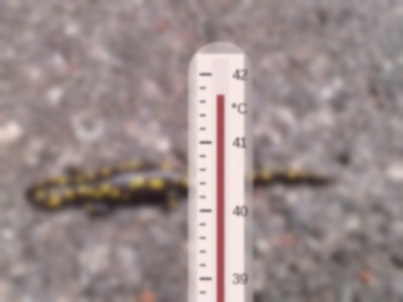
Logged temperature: 41.7 °C
